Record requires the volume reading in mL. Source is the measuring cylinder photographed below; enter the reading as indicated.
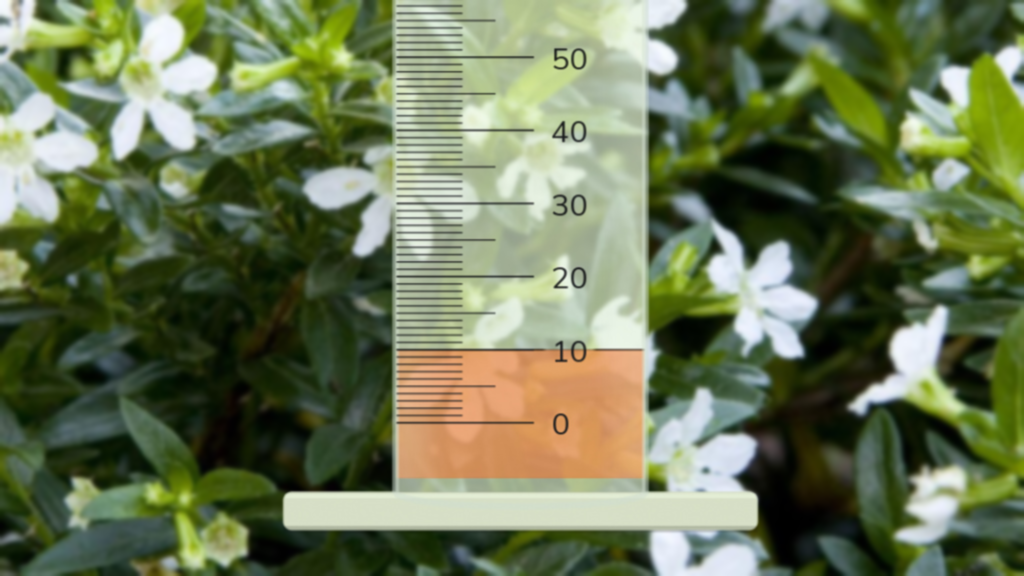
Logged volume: 10 mL
